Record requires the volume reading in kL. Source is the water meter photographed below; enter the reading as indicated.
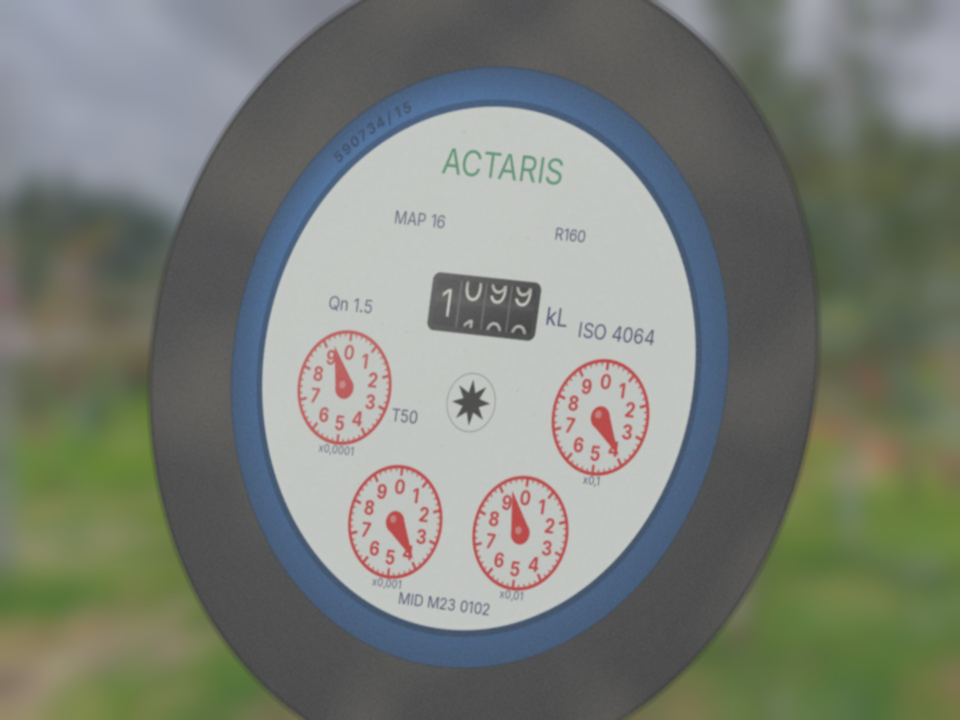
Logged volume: 1099.3939 kL
